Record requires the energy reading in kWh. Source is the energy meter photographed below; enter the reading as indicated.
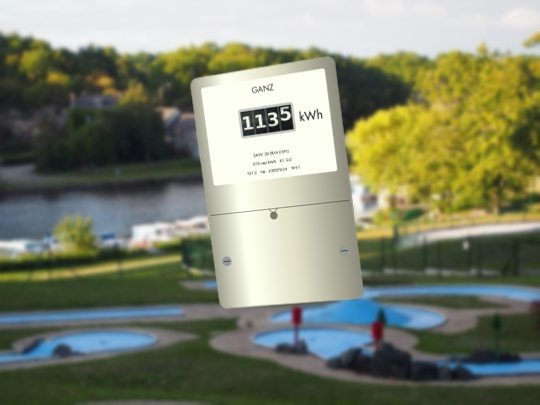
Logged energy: 1135 kWh
